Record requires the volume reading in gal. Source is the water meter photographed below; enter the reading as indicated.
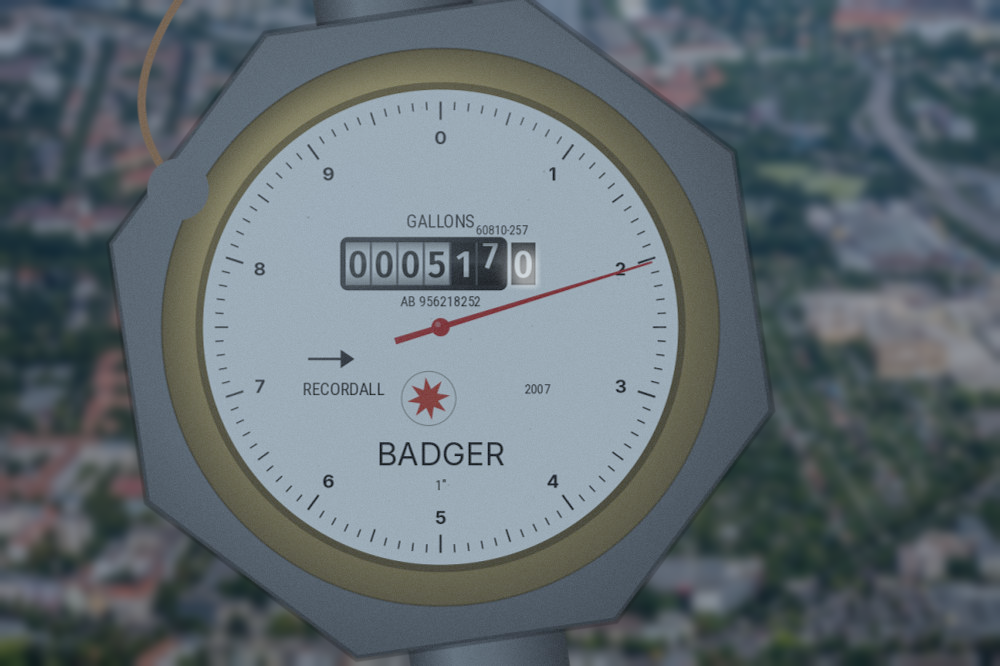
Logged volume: 5172.0 gal
